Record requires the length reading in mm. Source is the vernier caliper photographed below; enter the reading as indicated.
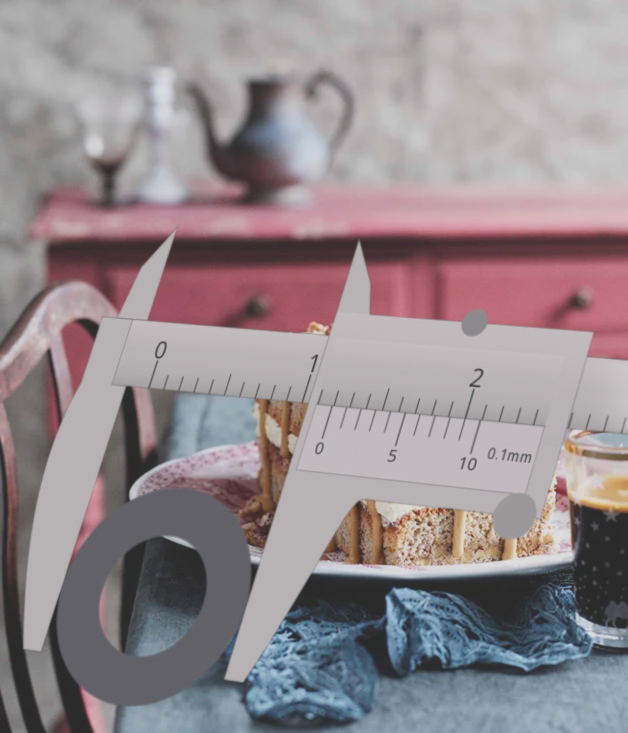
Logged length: 11.9 mm
